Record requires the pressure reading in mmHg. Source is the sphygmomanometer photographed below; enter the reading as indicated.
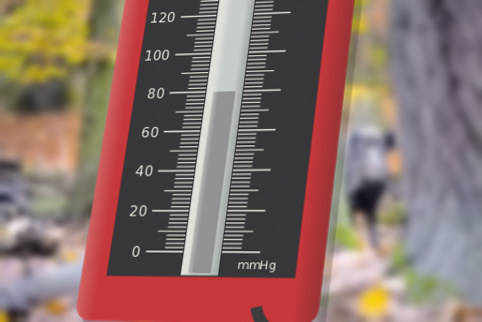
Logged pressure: 80 mmHg
